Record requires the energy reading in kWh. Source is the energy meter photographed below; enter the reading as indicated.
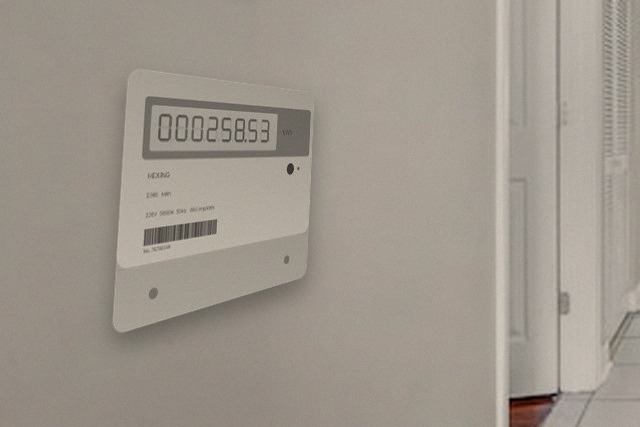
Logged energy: 258.53 kWh
